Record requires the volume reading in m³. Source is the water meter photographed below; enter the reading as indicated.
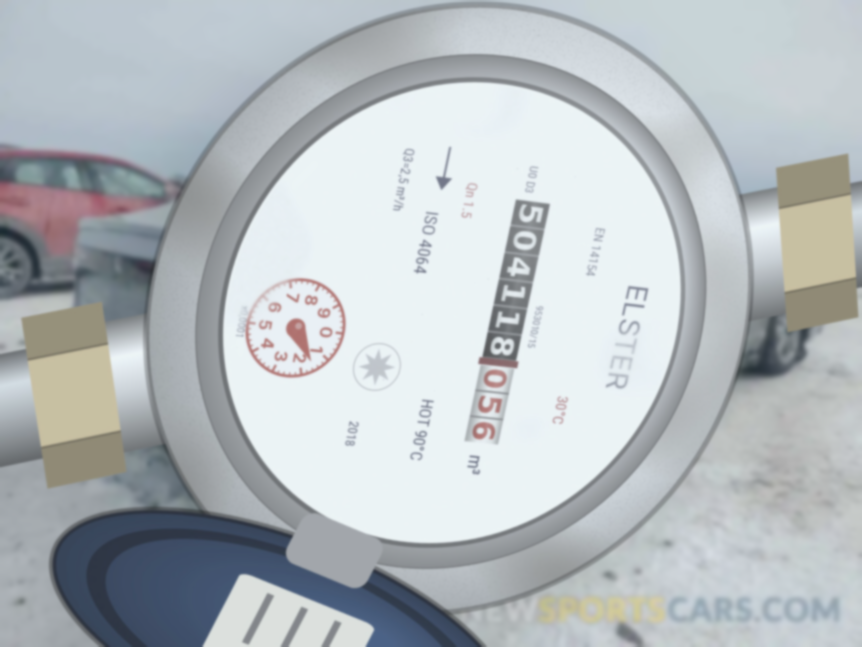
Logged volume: 504118.0561 m³
